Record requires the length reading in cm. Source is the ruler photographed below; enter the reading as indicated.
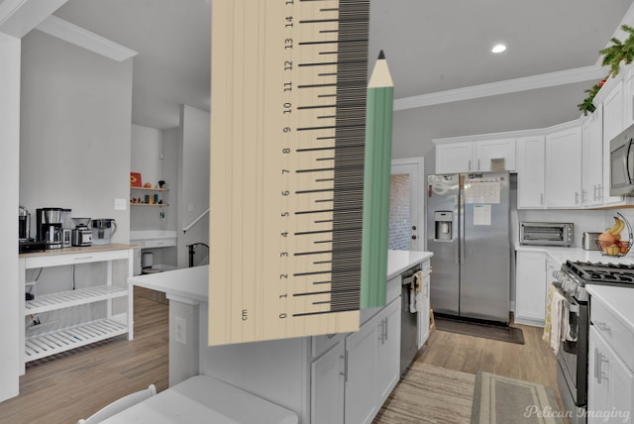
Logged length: 12.5 cm
